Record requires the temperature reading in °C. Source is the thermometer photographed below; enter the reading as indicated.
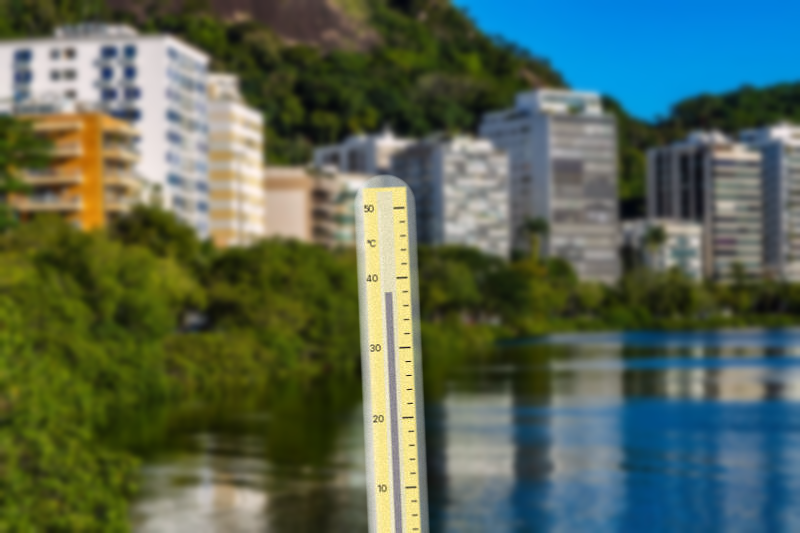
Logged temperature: 38 °C
